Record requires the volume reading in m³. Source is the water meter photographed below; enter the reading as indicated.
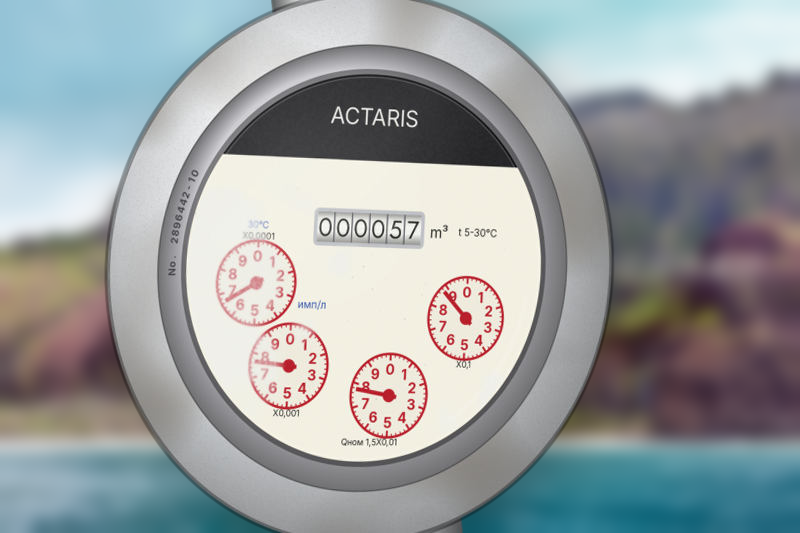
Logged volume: 57.8776 m³
